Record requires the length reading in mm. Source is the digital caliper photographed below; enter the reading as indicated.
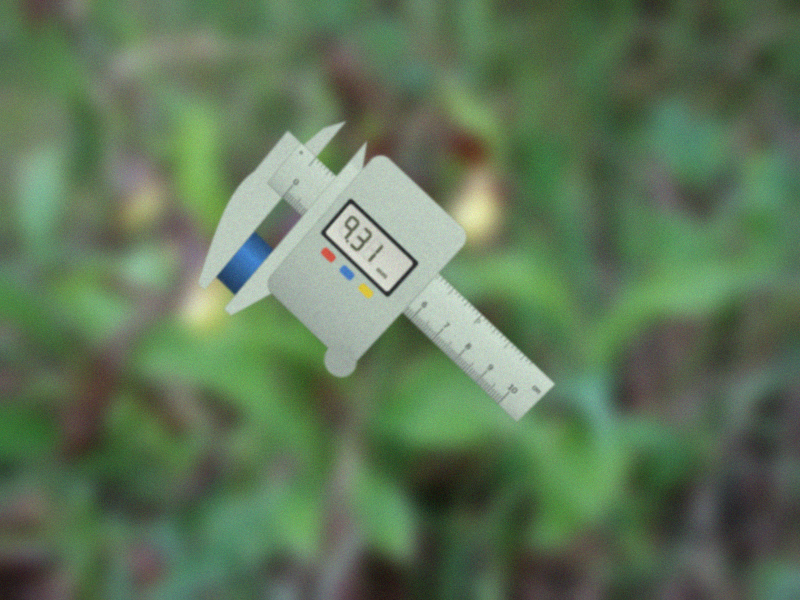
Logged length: 9.31 mm
